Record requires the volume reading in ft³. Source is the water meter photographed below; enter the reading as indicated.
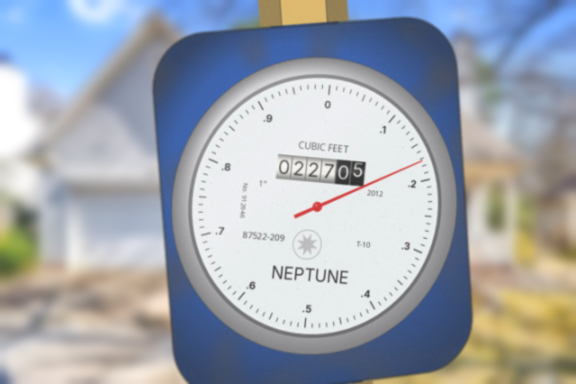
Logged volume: 22705.17 ft³
